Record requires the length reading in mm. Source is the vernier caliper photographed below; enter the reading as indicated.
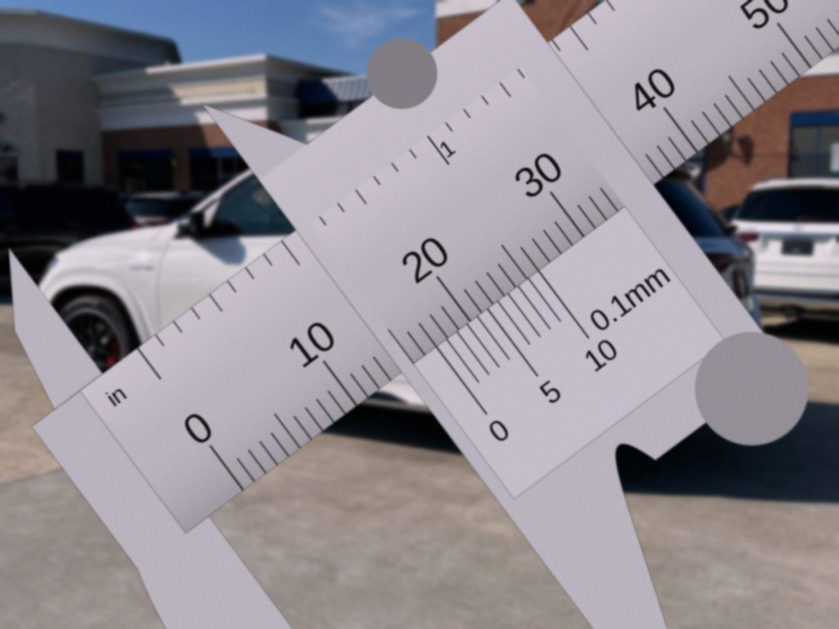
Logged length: 17.0 mm
